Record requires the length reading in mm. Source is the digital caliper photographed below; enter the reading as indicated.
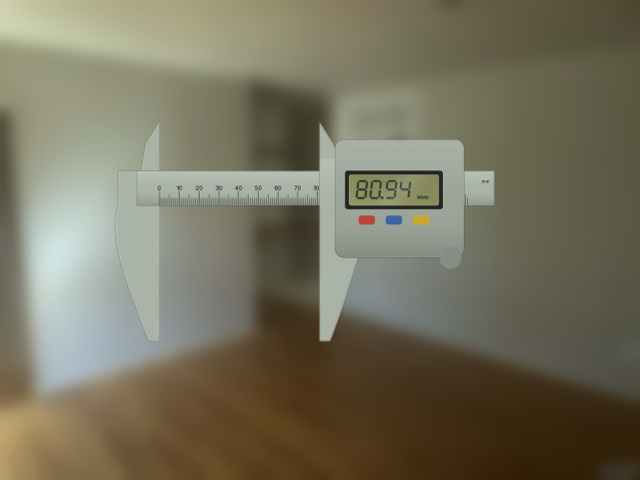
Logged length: 80.94 mm
